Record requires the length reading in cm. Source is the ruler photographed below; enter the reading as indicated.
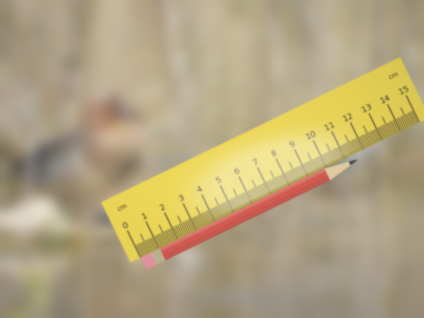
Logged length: 11.5 cm
